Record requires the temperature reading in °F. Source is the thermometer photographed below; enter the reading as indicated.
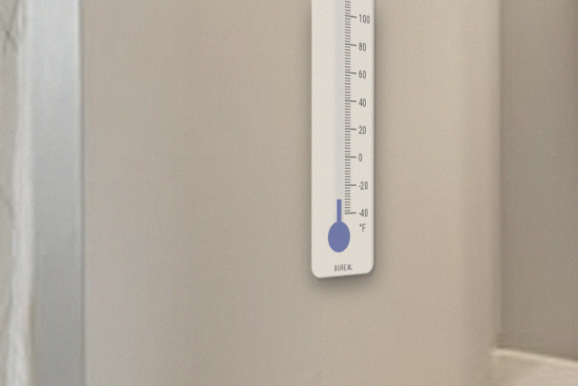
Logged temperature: -30 °F
